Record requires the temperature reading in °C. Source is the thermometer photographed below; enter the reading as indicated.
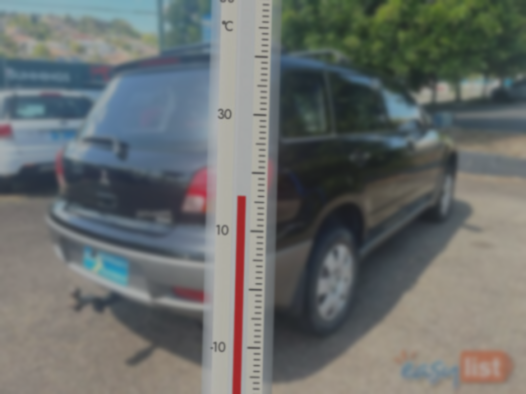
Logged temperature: 16 °C
